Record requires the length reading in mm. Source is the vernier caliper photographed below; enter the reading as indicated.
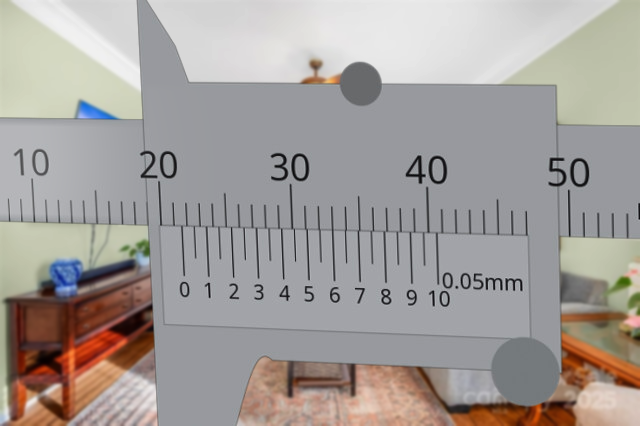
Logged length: 21.6 mm
